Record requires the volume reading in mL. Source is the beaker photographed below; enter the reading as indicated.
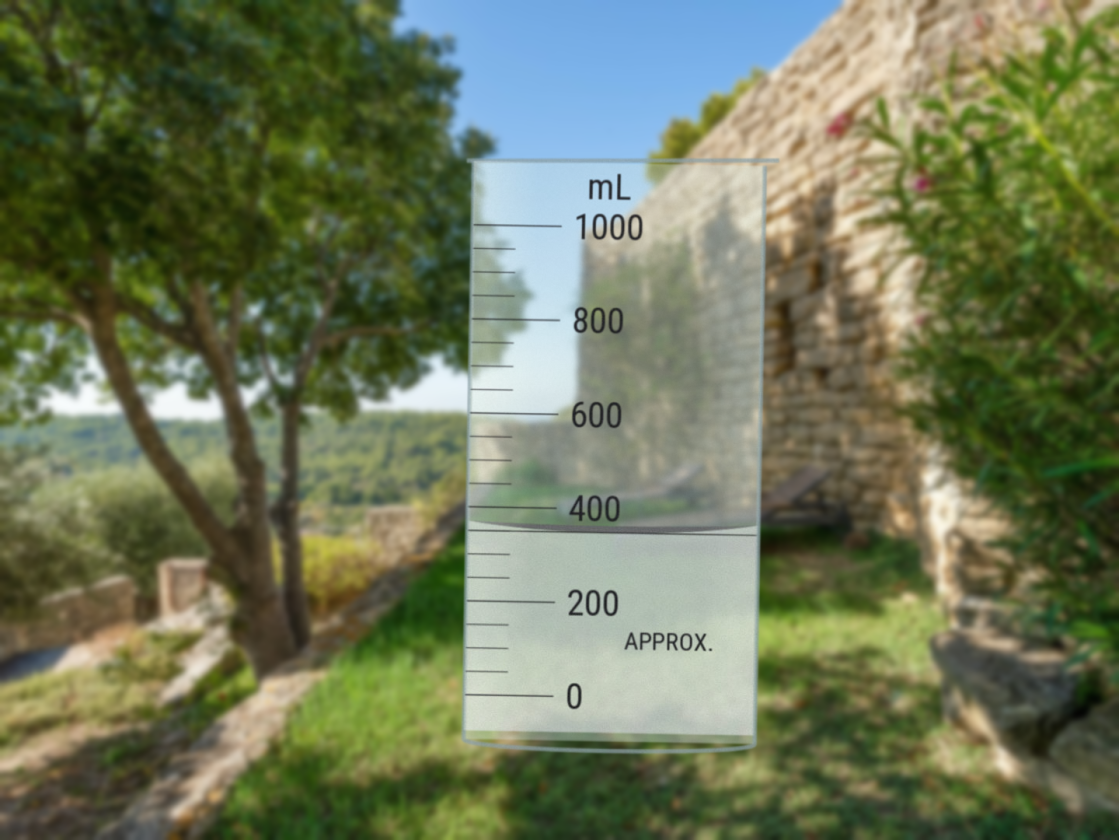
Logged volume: 350 mL
